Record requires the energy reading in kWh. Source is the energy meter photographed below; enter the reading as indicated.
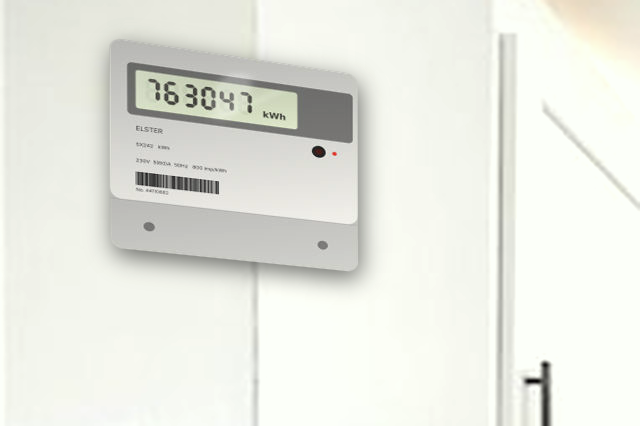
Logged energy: 763047 kWh
